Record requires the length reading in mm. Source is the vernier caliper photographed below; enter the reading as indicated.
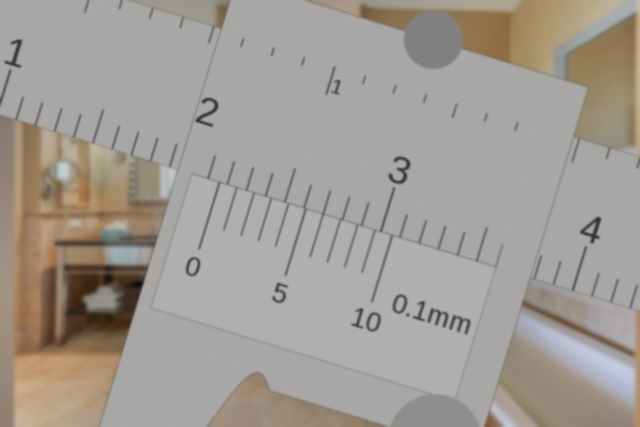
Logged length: 21.6 mm
